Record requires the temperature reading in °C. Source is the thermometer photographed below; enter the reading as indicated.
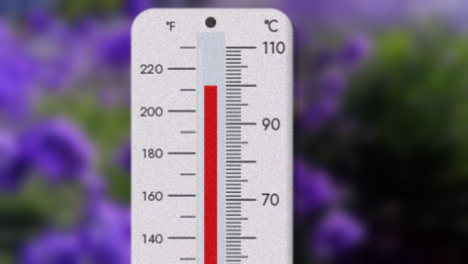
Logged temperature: 100 °C
